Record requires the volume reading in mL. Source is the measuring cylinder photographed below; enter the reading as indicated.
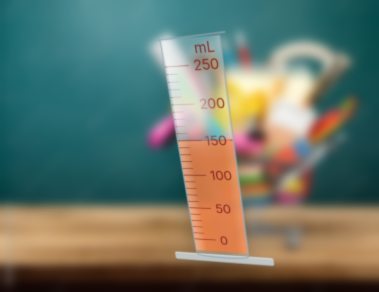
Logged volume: 150 mL
